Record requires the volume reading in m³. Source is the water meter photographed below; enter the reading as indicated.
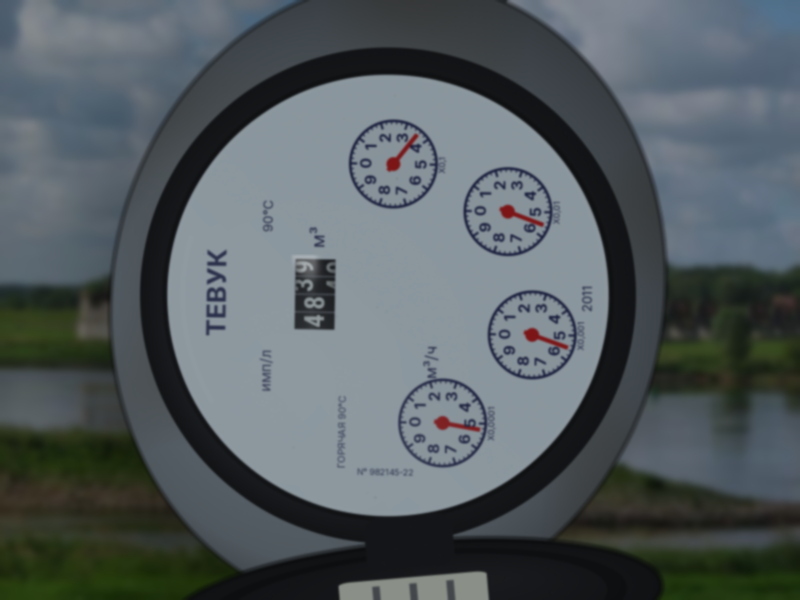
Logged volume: 4839.3555 m³
